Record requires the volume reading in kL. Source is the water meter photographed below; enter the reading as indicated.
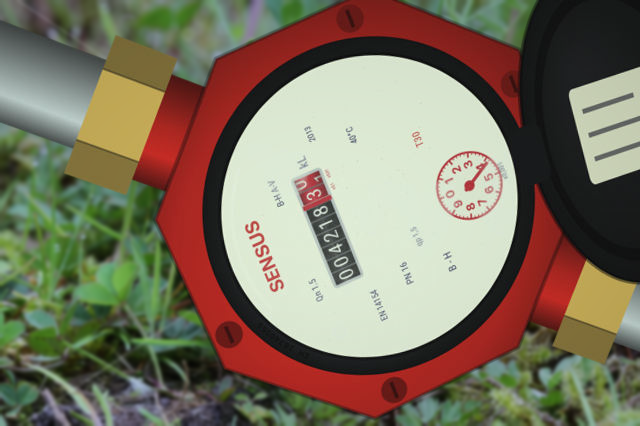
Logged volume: 4218.304 kL
